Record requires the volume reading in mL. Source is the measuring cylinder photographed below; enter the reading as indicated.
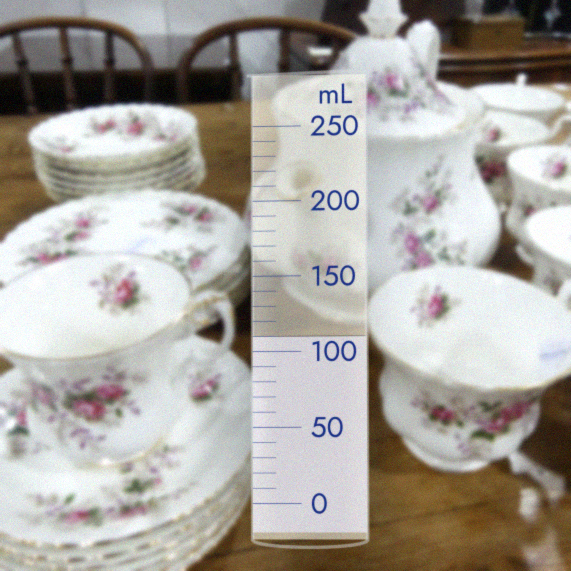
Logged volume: 110 mL
